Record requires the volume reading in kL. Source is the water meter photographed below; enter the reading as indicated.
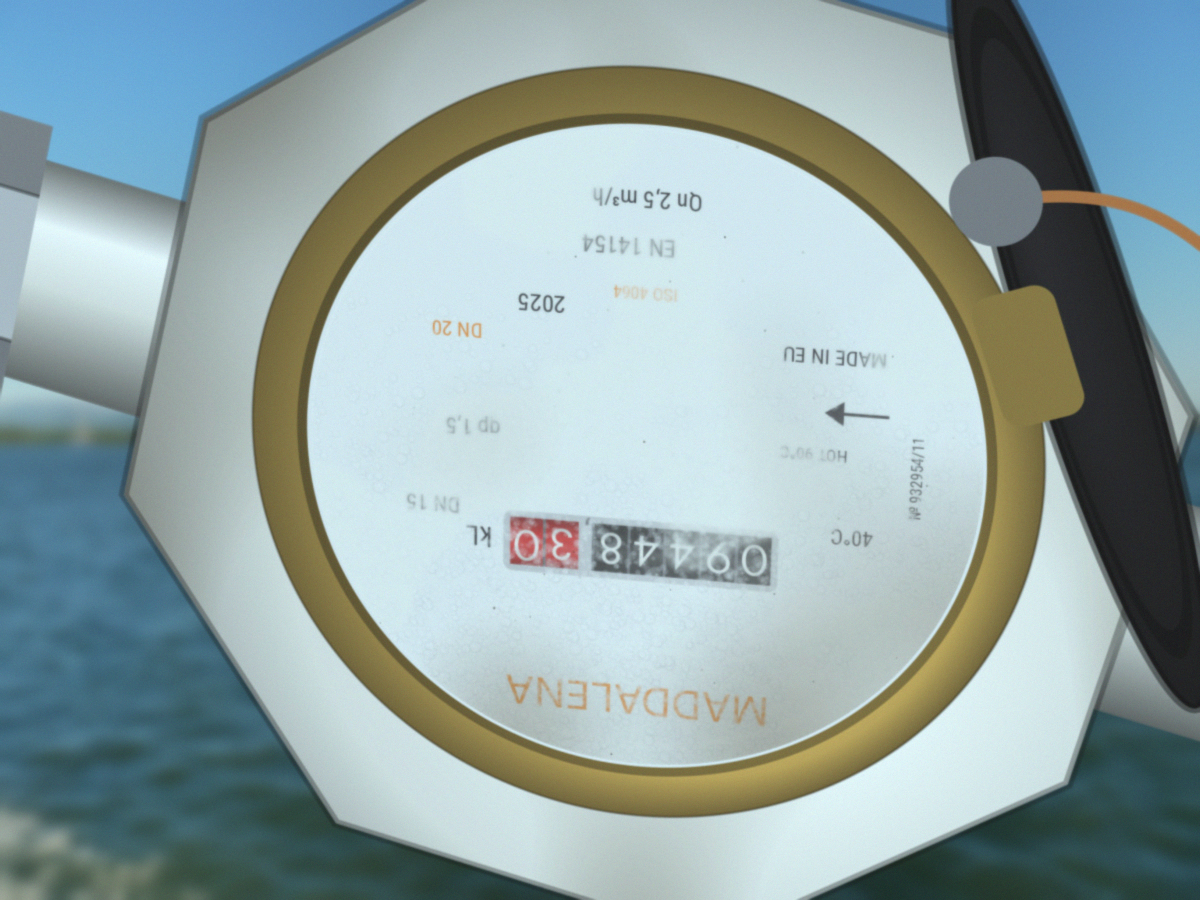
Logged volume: 9448.30 kL
